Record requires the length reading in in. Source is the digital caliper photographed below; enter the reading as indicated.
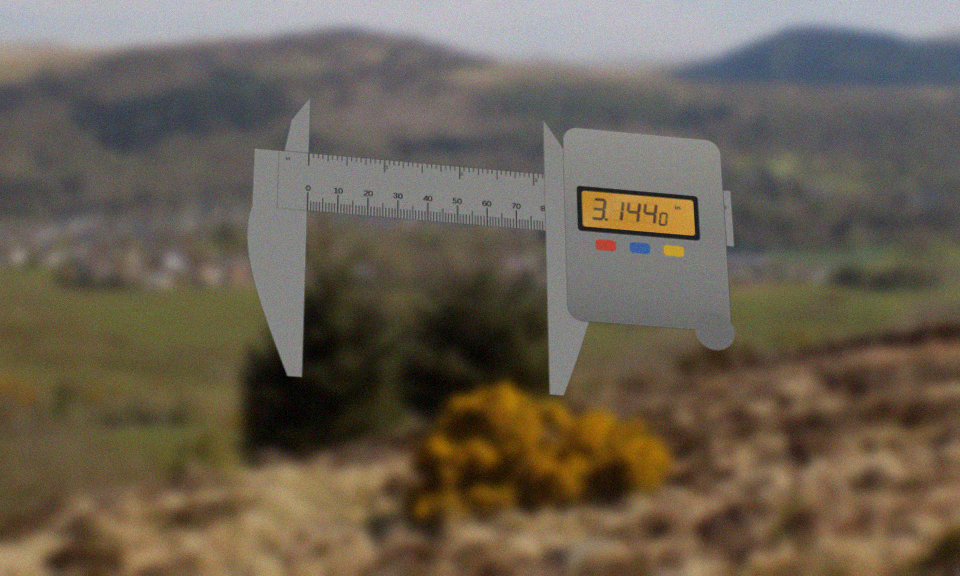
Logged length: 3.1440 in
